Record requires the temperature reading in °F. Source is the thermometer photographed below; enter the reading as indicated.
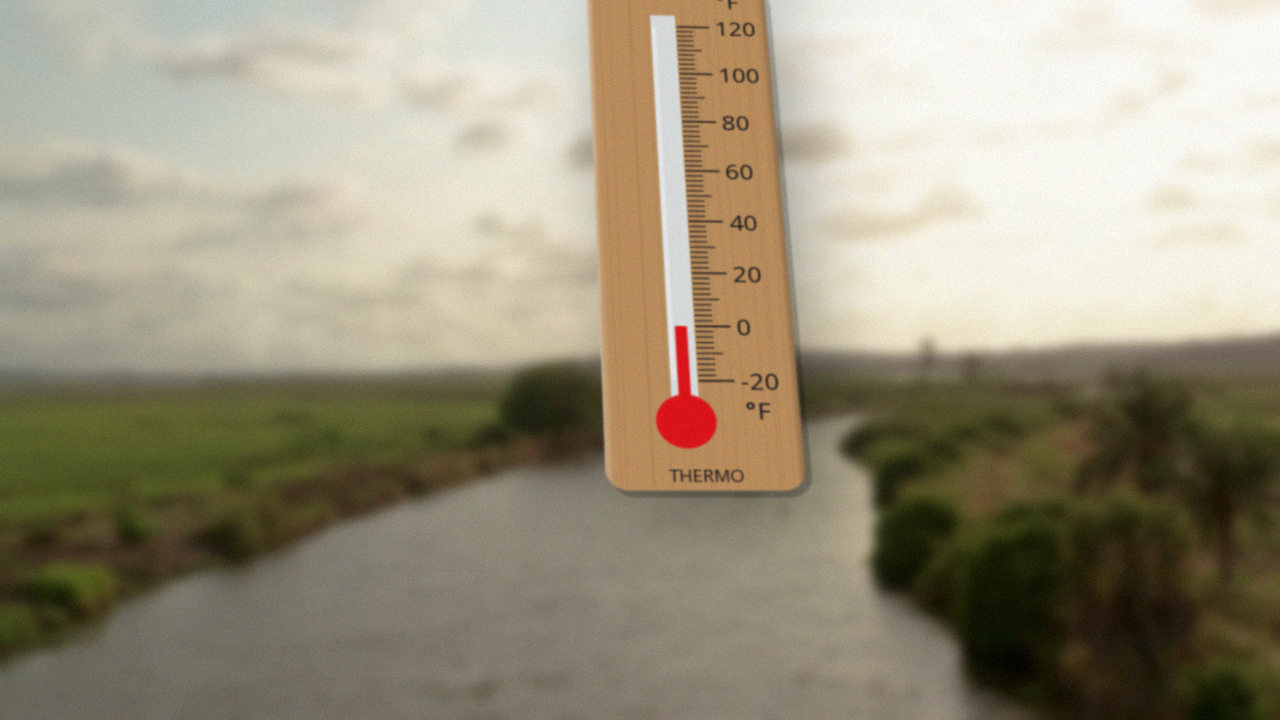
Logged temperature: 0 °F
